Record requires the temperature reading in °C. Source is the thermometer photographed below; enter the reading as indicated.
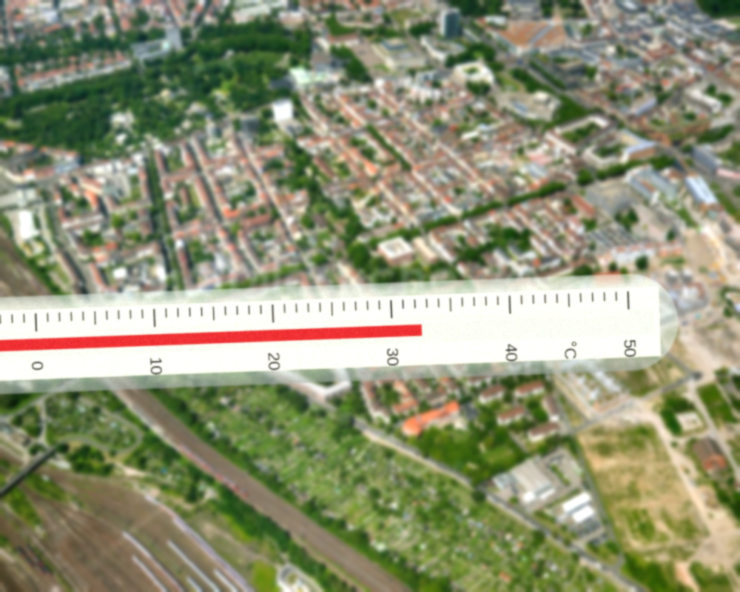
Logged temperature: 32.5 °C
